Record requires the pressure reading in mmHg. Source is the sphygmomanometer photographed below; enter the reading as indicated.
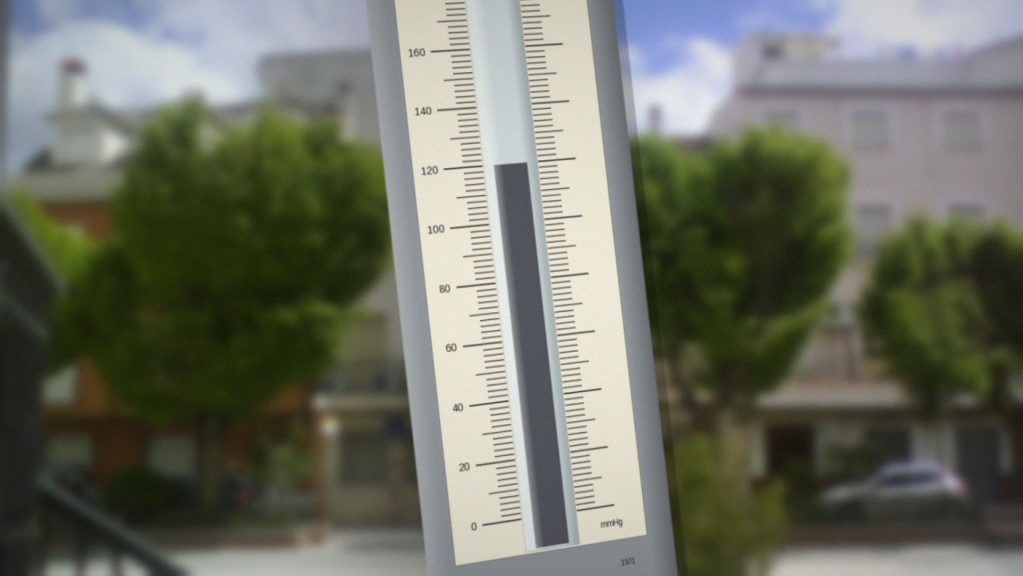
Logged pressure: 120 mmHg
